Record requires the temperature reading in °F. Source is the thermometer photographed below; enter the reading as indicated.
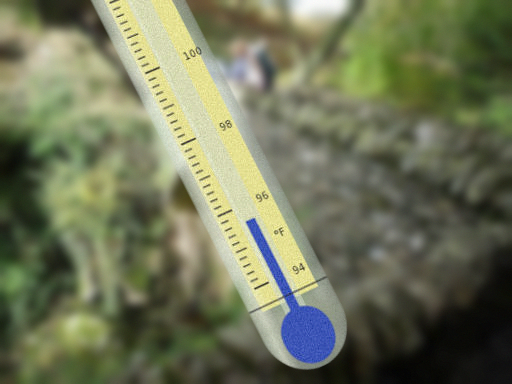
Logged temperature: 95.6 °F
